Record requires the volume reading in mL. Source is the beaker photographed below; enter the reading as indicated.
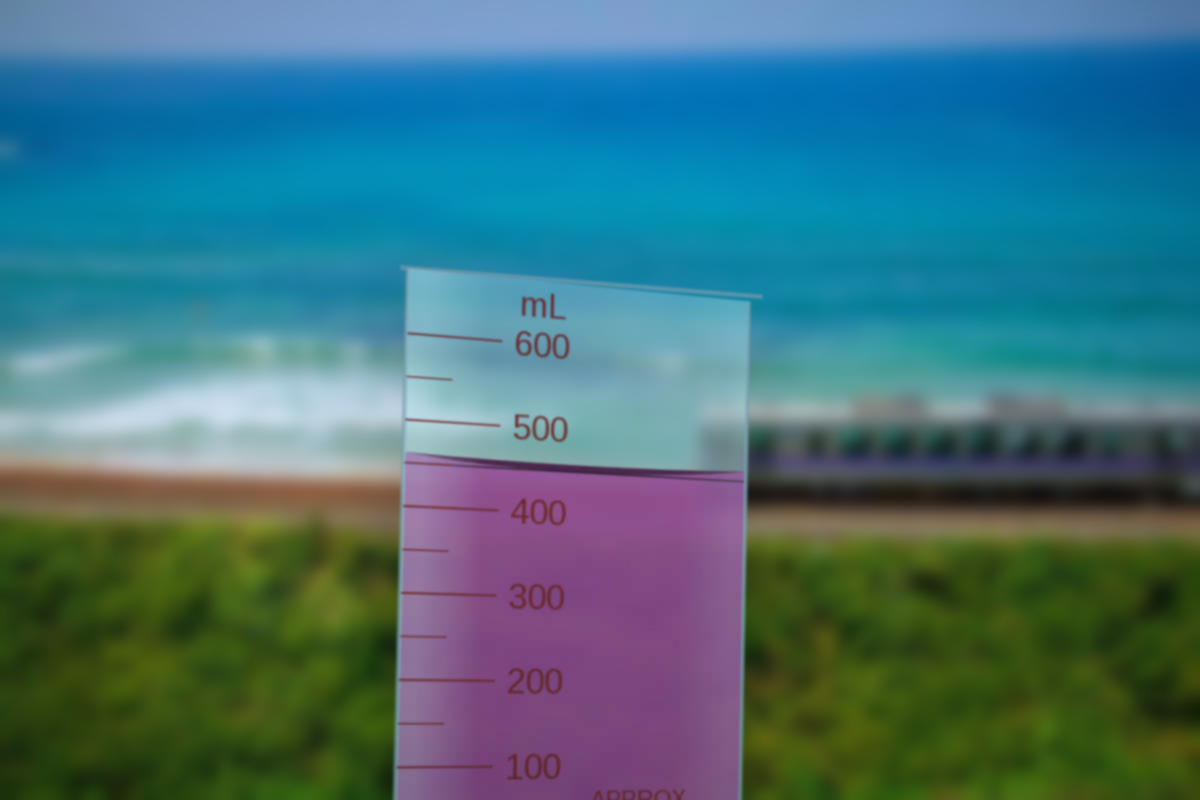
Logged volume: 450 mL
